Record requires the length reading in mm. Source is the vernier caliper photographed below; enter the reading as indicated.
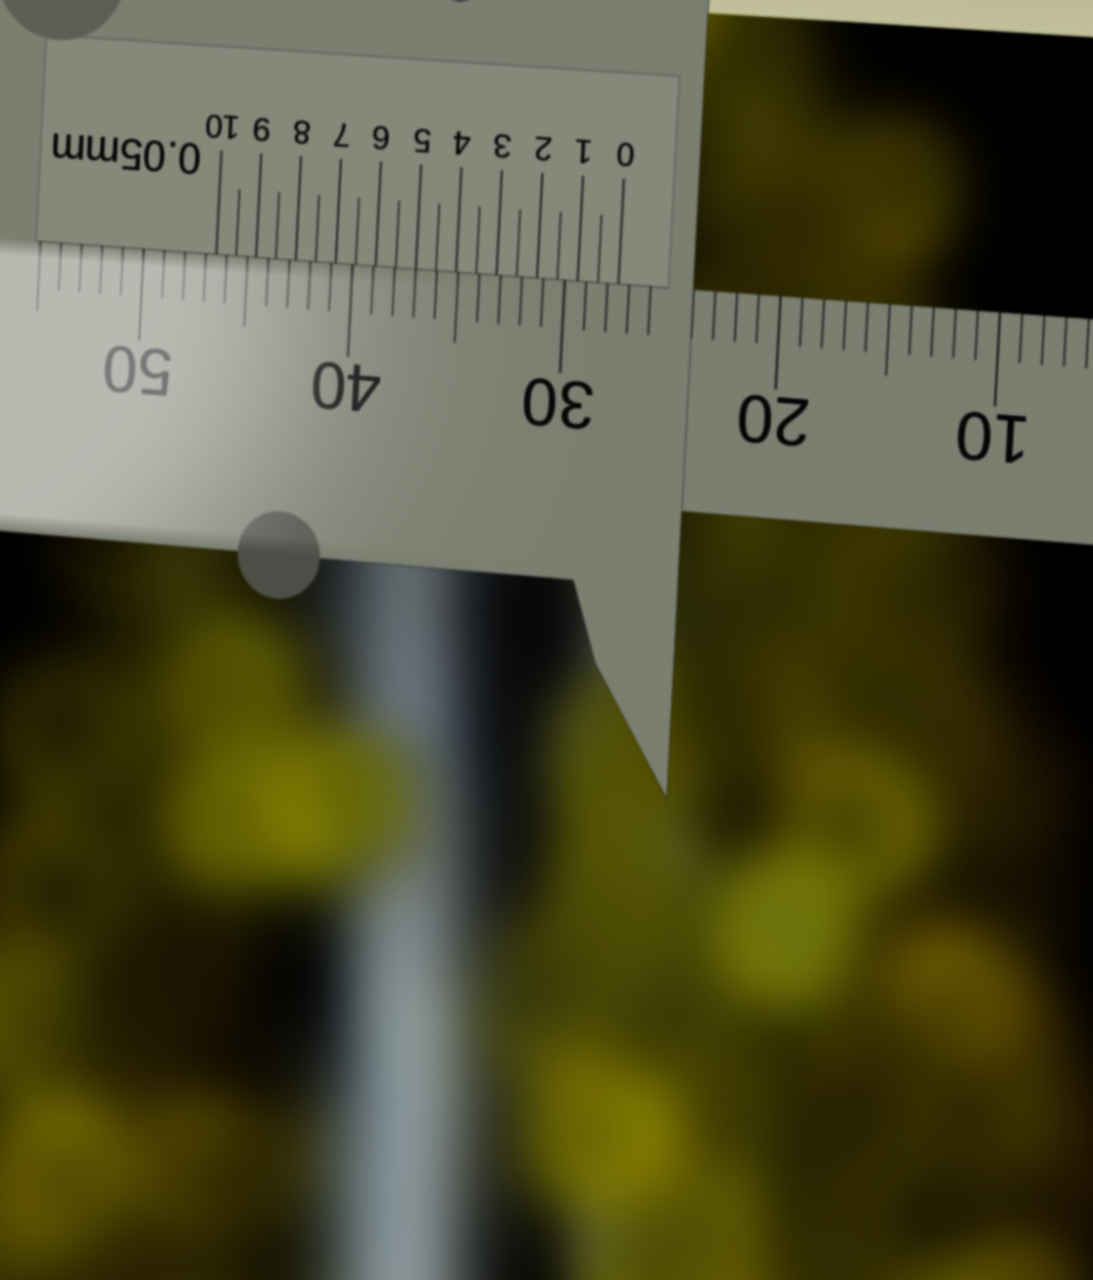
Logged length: 27.5 mm
